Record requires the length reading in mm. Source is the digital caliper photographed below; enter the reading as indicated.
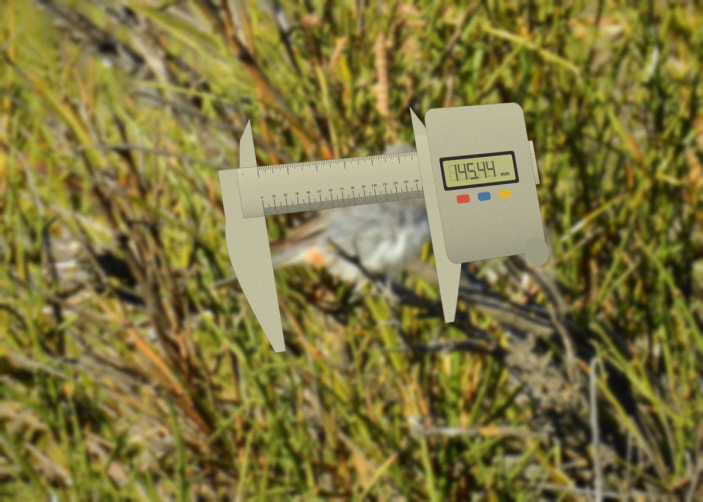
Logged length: 145.44 mm
